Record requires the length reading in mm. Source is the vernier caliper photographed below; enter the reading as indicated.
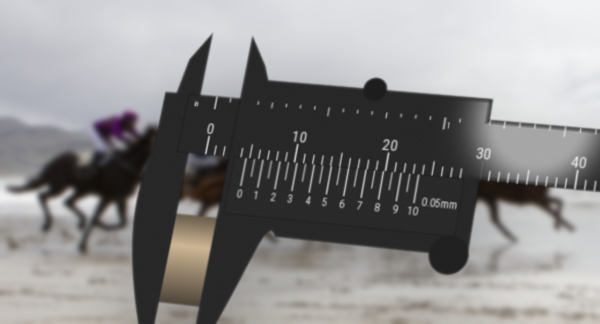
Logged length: 4.6 mm
